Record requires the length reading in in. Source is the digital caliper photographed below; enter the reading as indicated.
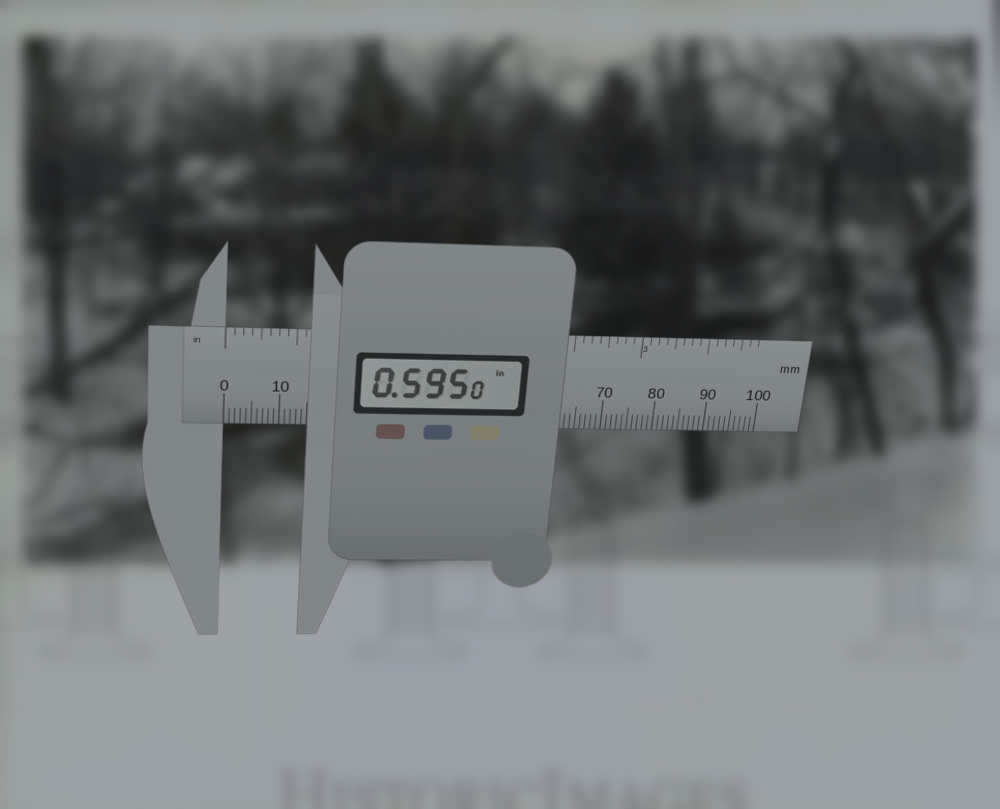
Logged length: 0.5950 in
